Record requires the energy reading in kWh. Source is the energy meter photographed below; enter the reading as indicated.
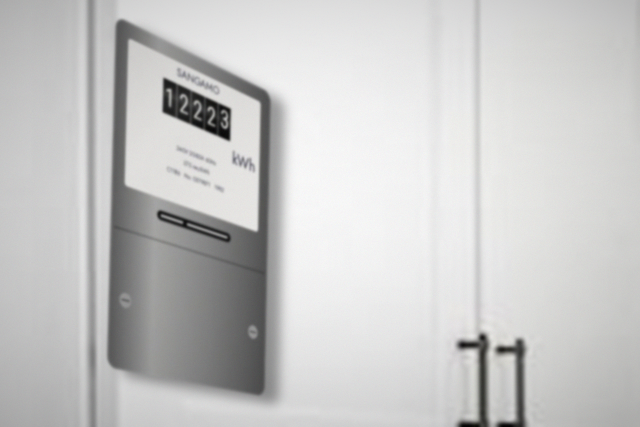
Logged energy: 12223 kWh
